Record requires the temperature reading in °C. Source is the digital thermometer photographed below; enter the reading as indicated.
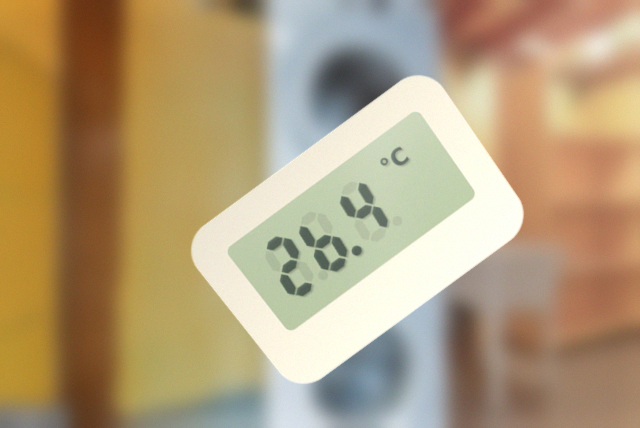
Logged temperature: 26.4 °C
